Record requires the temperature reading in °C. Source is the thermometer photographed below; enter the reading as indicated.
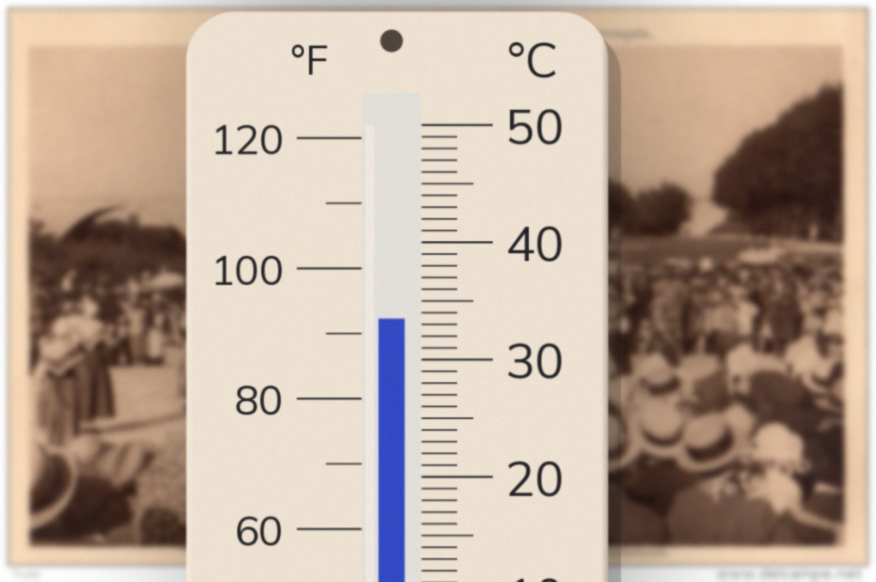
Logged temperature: 33.5 °C
